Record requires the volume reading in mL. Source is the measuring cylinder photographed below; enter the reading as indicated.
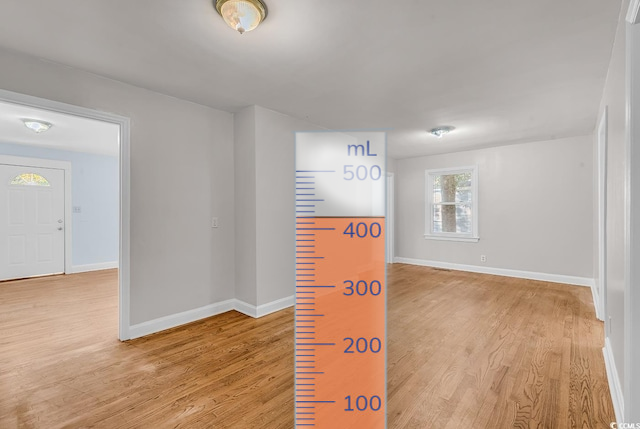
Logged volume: 420 mL
